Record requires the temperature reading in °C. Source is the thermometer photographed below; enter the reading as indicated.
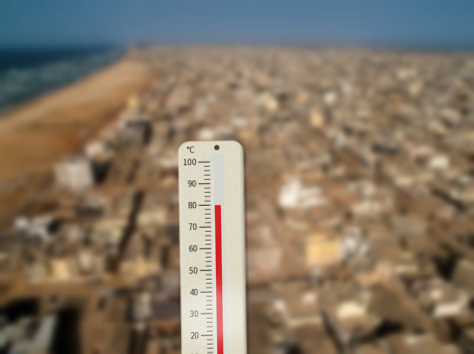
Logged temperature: 80 °C
